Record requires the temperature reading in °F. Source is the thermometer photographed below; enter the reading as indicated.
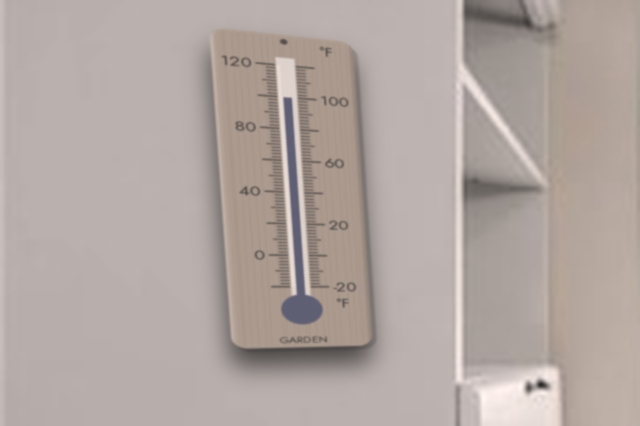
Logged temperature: 100 °F
